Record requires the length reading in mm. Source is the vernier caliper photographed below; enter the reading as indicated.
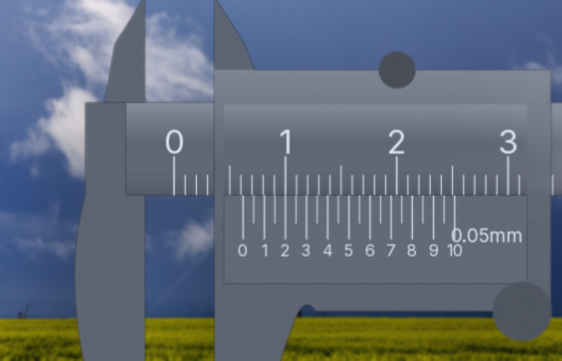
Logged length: 6.2 mm
